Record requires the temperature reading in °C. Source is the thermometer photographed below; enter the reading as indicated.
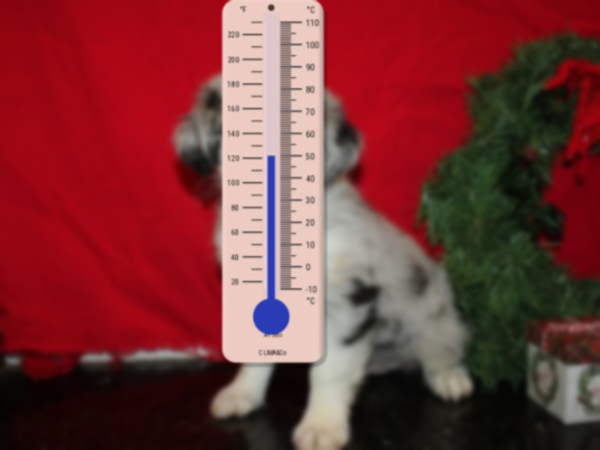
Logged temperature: 50 °C
